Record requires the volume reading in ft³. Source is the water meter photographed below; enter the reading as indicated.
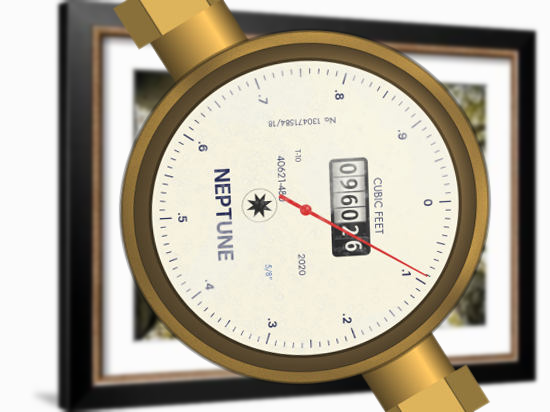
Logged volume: 96026.09 ft³
